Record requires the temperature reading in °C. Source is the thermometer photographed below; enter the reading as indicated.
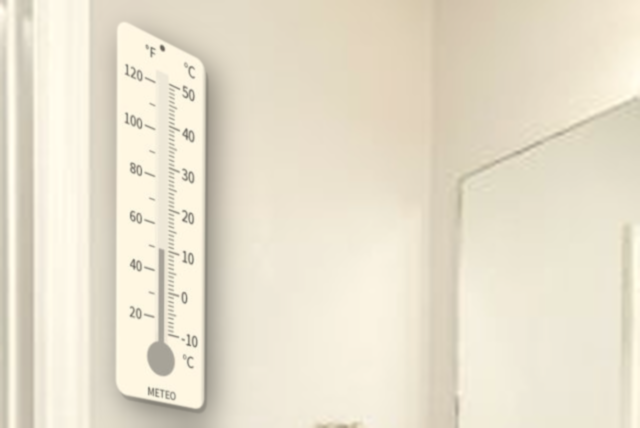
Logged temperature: 10 °C
